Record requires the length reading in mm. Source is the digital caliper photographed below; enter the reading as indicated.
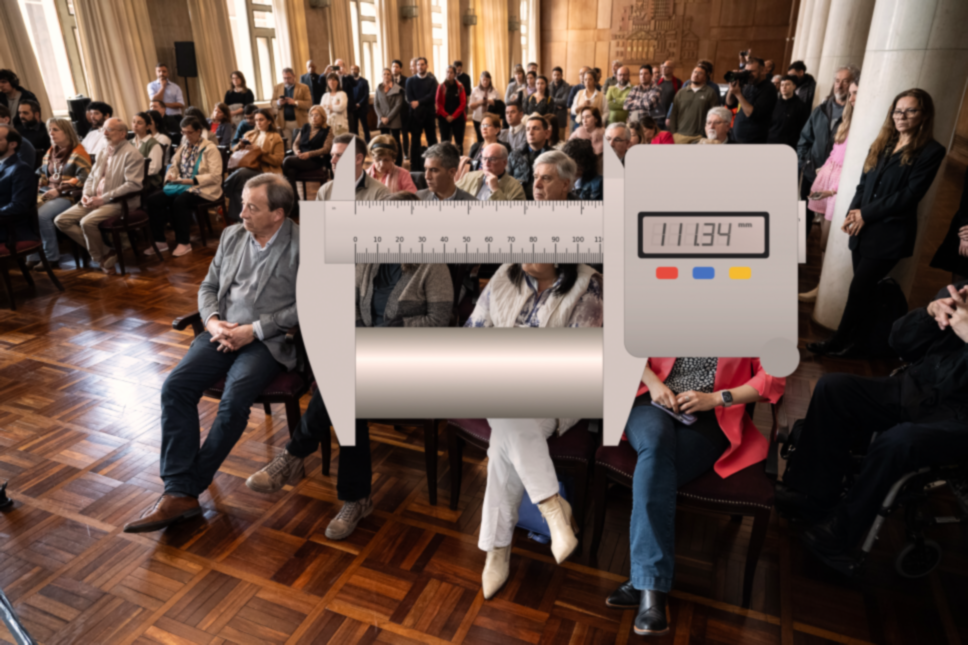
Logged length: 111.34 mm
